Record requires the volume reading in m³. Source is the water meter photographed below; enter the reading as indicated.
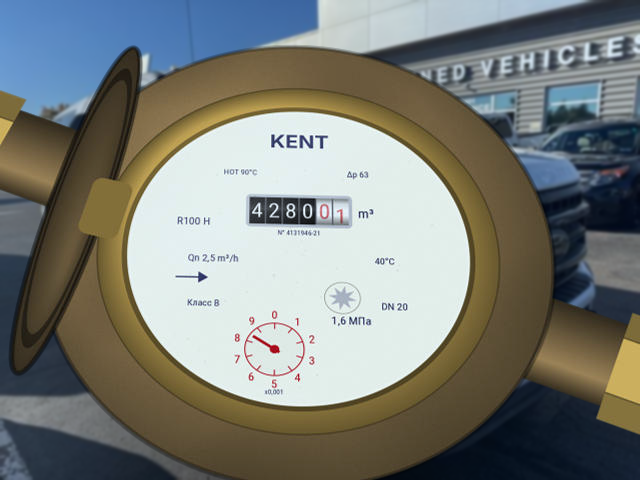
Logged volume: 4280.008 m³
